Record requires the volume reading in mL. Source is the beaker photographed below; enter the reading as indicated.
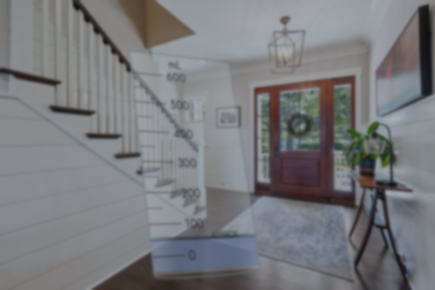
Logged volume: 50 mL
